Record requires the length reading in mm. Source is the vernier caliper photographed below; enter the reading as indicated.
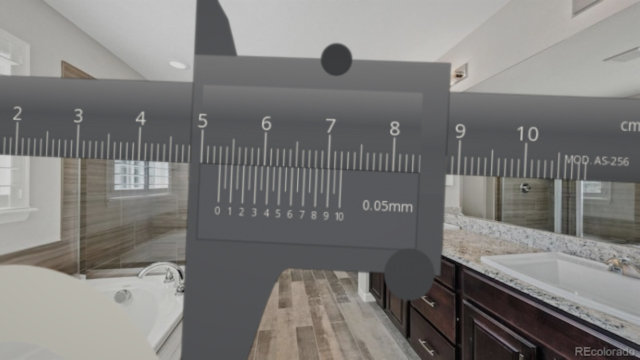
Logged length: 53.0 mm
